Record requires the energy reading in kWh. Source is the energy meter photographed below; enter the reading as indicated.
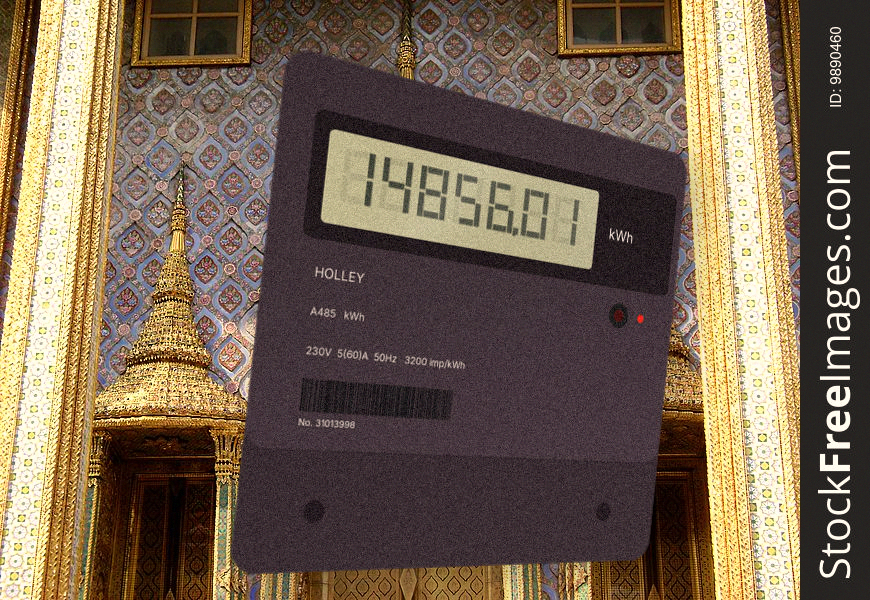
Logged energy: 14856.01 kWh
